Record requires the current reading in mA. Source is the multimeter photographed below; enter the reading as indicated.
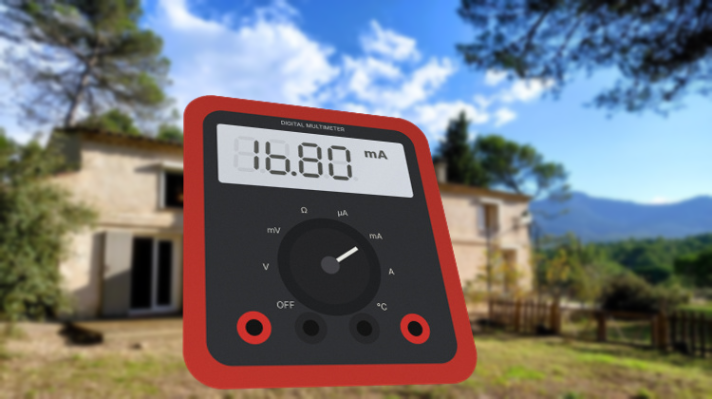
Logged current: 16.80 mA
